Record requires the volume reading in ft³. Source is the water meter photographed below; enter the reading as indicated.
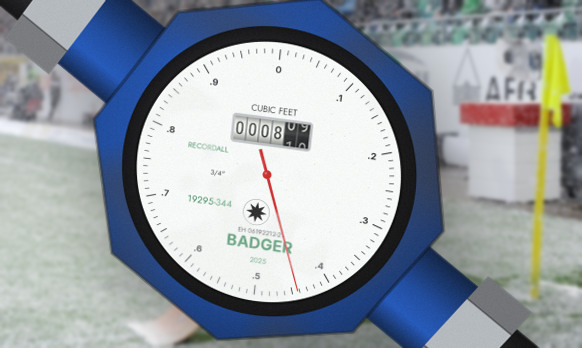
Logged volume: 809.44 ft³
